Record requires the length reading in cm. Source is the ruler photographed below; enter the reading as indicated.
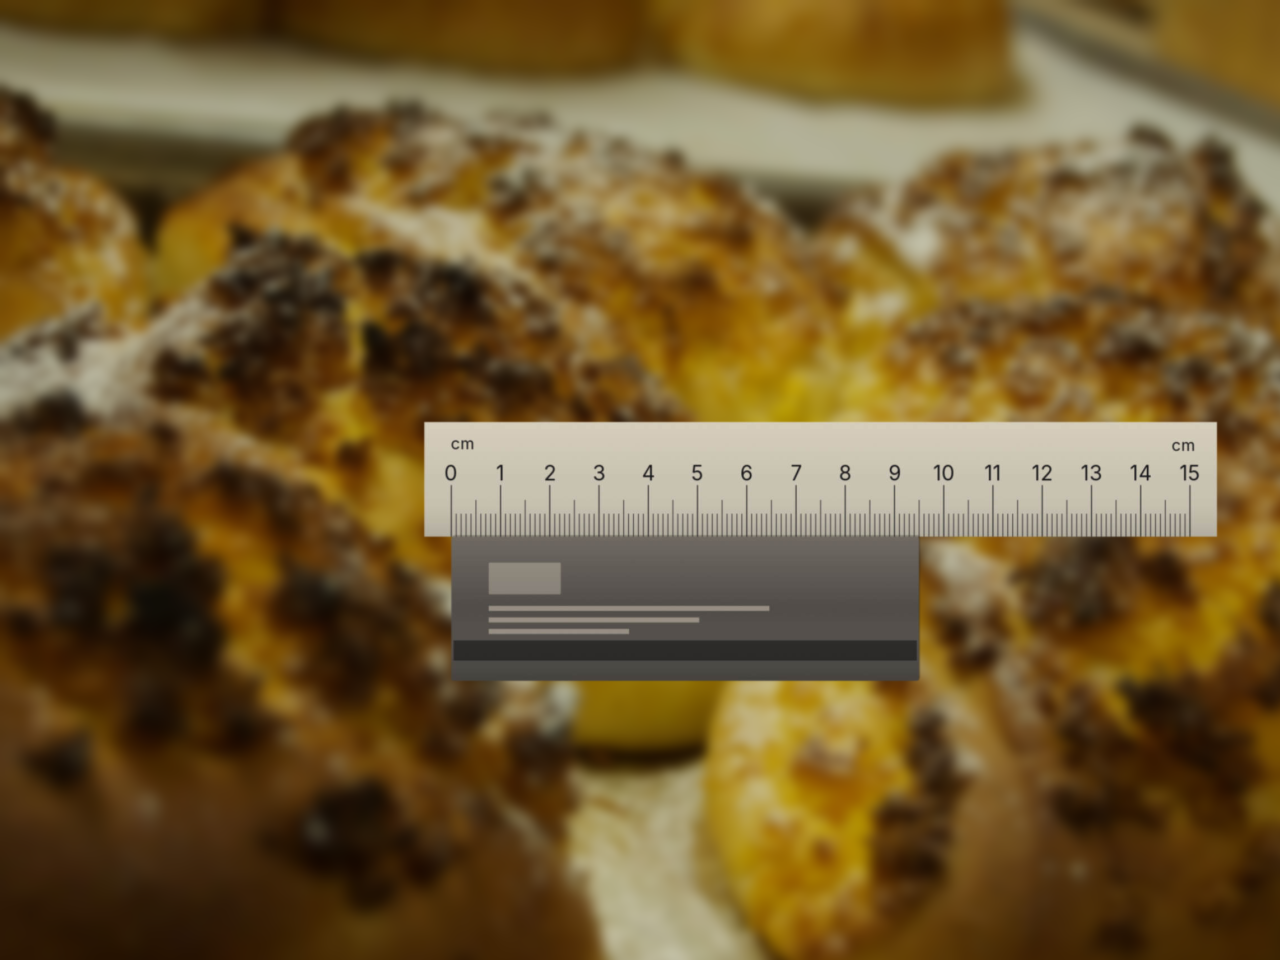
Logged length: 9.5 cm
